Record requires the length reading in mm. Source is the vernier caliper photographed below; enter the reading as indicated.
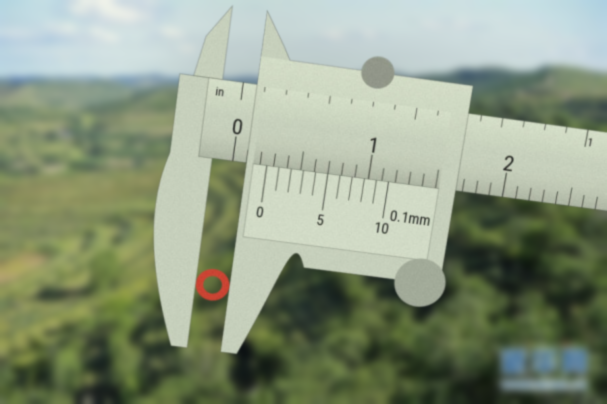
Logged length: 2.5 mm
